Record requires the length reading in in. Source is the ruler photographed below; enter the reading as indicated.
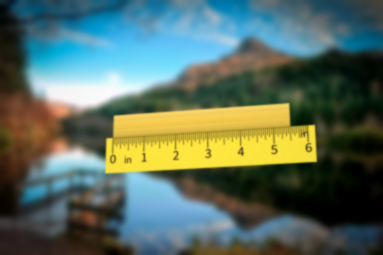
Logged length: 5.5 in
